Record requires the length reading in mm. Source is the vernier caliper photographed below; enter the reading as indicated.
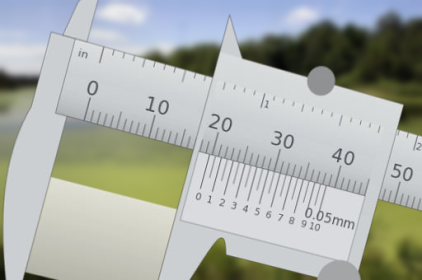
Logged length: 19.6 mm
